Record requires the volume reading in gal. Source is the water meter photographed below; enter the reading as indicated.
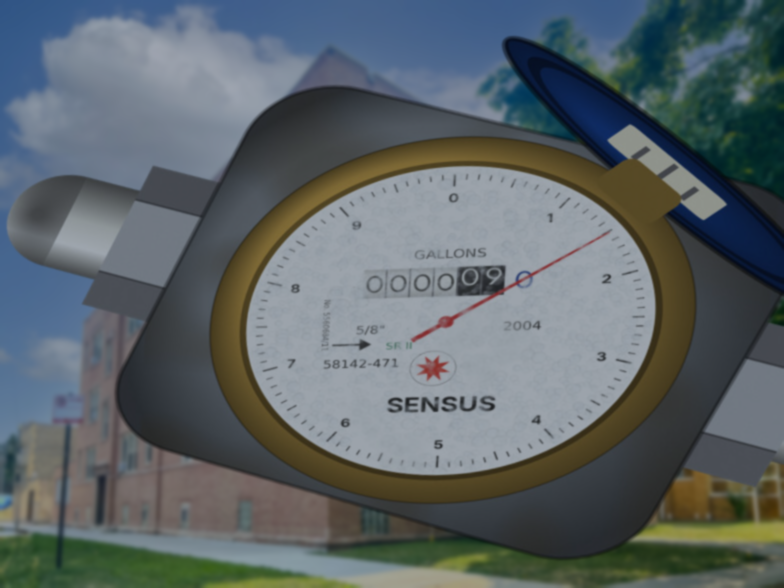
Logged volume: 91.5 gal
